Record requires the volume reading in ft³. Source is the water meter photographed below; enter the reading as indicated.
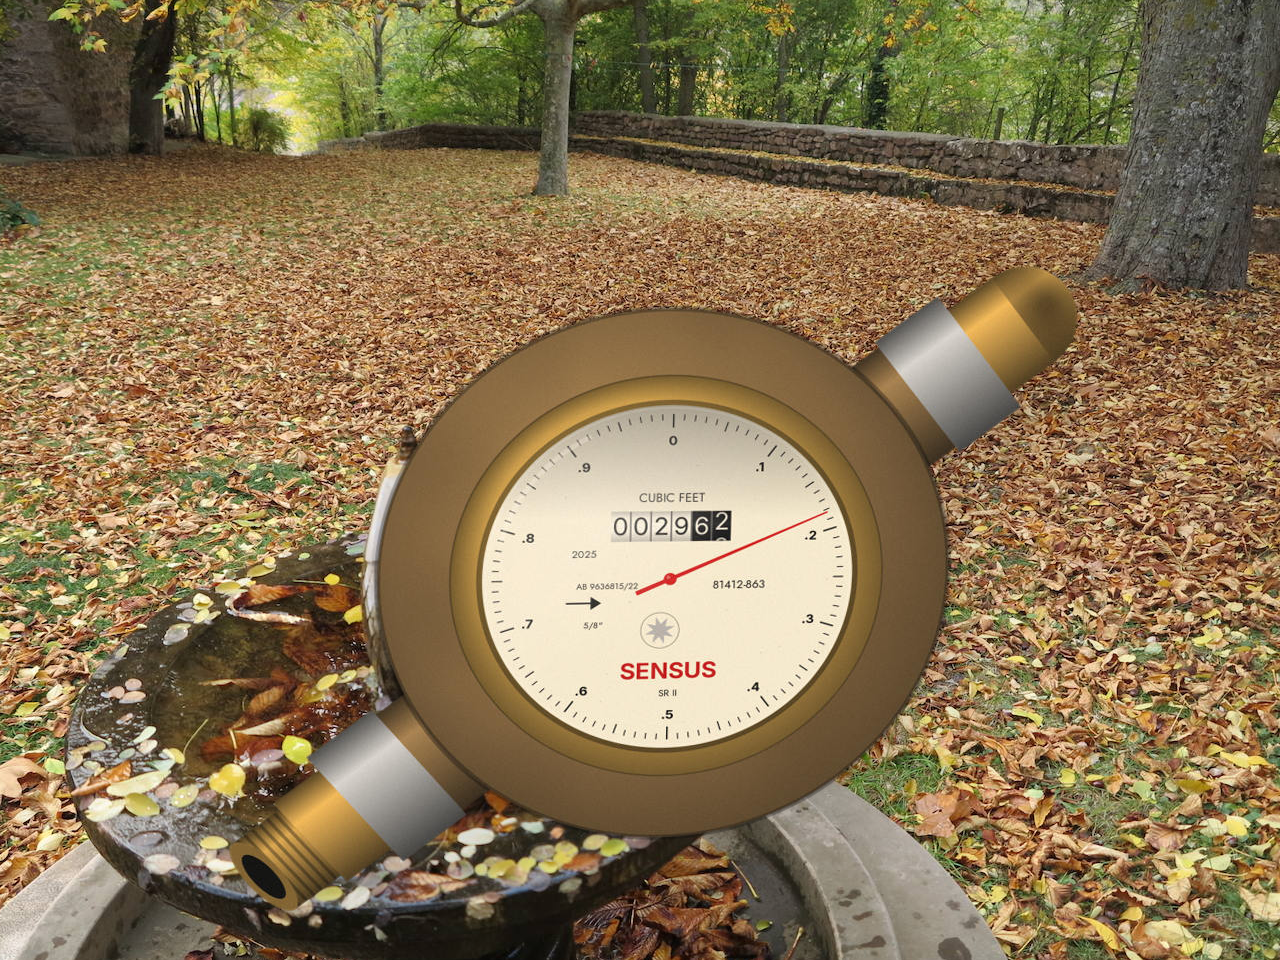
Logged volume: 2962.18 ft³
